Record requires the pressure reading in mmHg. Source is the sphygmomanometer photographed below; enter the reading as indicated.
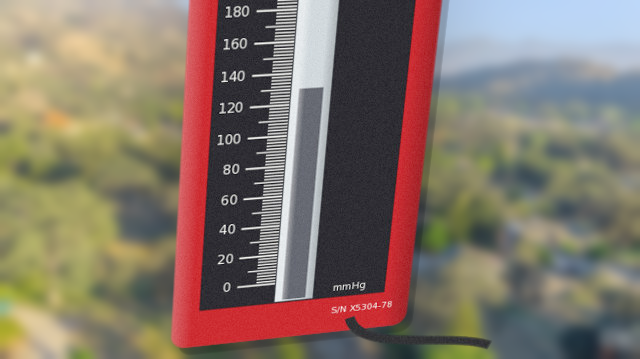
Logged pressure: 130 mmHg
